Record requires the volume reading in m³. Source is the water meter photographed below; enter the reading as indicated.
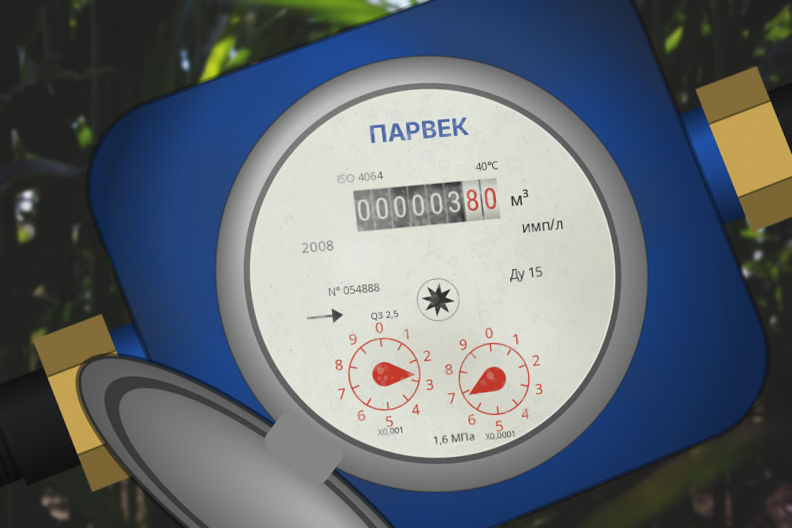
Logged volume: 3.8026 m³
